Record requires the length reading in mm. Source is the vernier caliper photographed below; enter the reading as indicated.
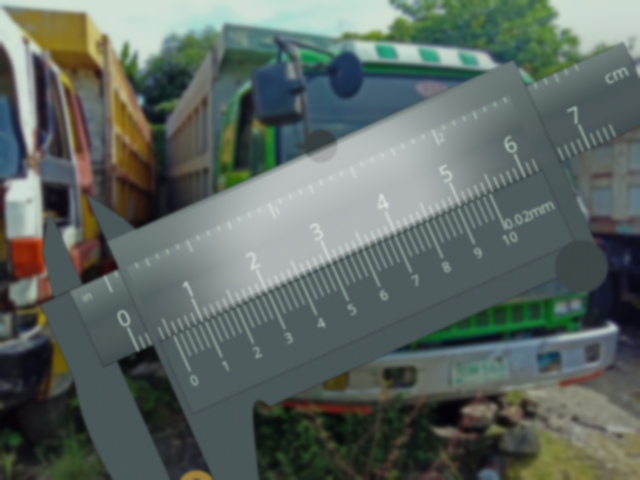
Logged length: 5.5 mm
